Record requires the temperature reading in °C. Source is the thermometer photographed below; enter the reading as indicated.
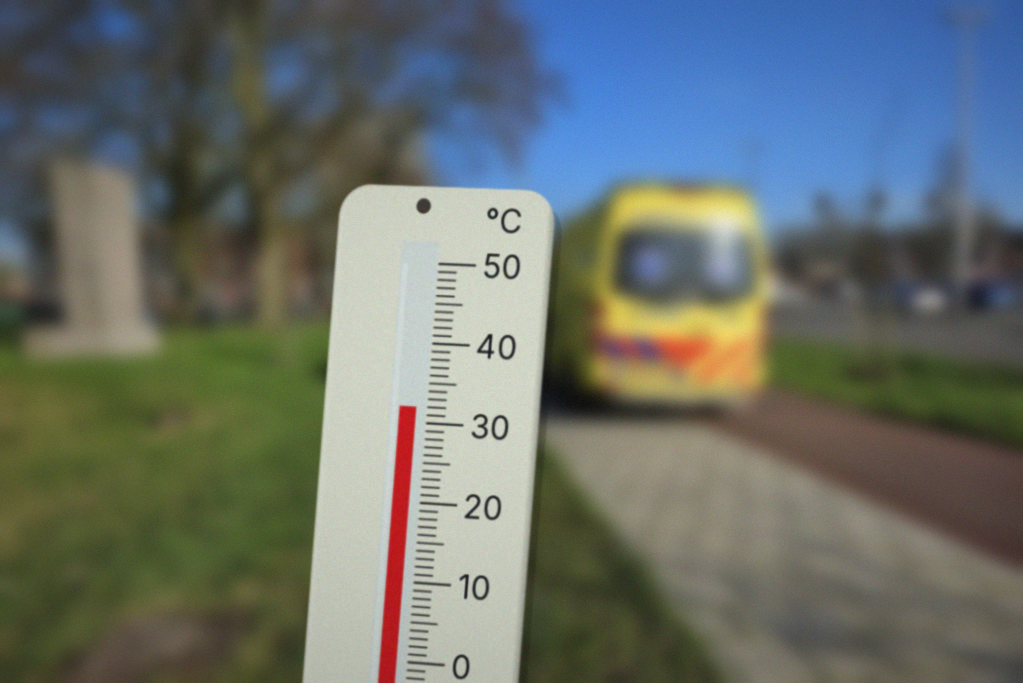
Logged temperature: 32 °C
